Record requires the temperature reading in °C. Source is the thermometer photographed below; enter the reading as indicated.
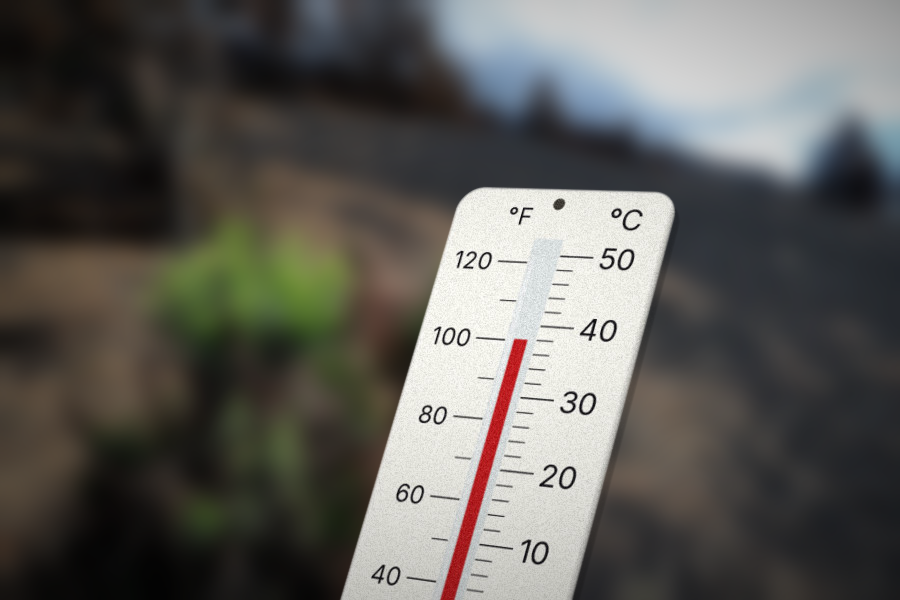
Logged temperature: 38 °C
